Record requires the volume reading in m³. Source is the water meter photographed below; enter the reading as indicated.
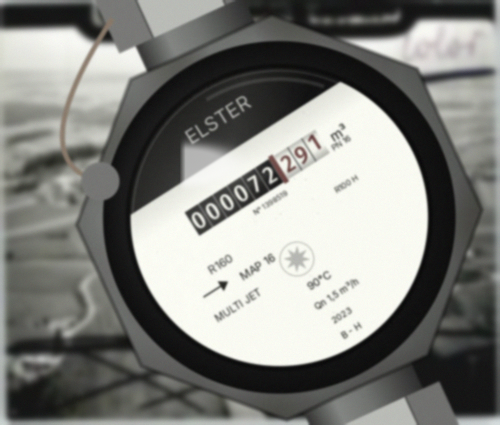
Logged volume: 72.291 m³
